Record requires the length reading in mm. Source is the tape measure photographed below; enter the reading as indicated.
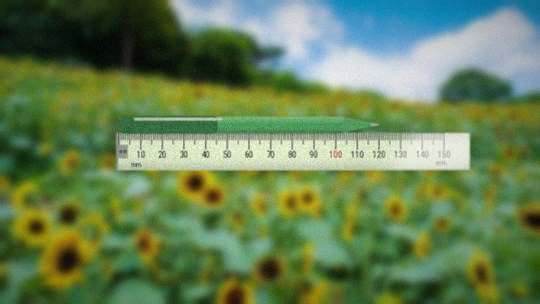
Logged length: 120 mm
